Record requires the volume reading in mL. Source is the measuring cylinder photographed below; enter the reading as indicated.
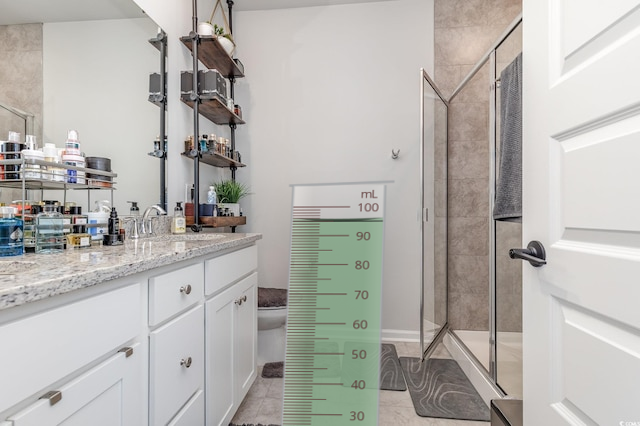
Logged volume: 95 mL
